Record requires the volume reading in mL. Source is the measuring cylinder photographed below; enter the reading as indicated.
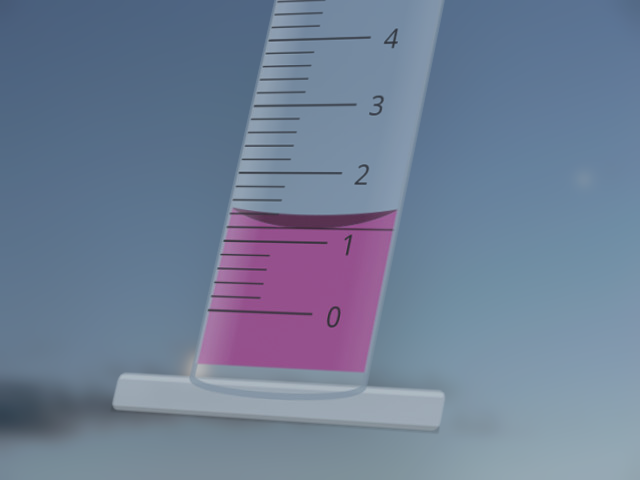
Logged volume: 1.2 mL
